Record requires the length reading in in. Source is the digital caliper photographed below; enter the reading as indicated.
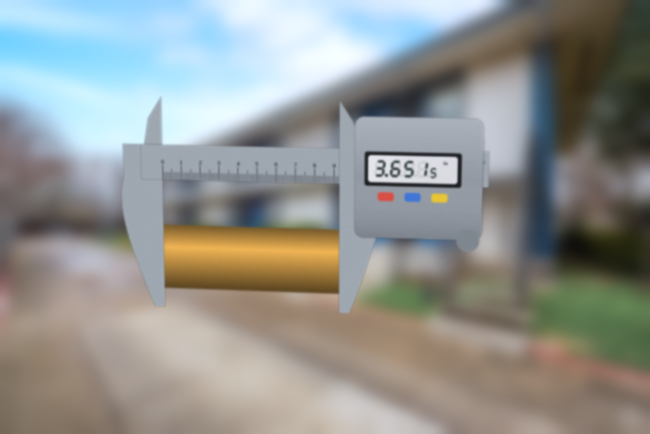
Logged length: 3.6515 in
